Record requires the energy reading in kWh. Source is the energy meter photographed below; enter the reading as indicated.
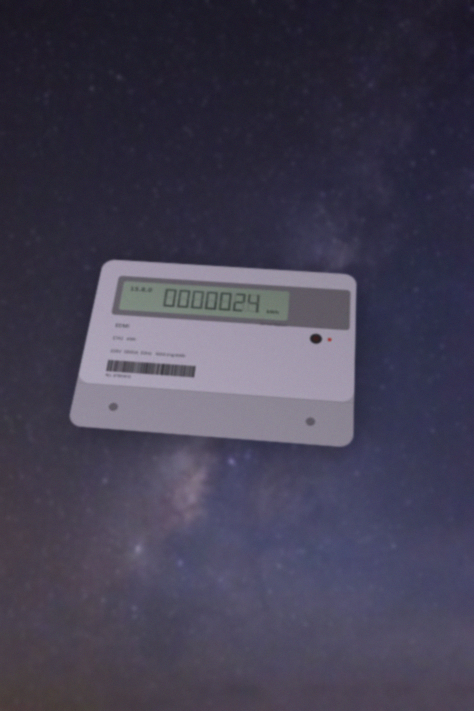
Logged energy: 24 kWh
